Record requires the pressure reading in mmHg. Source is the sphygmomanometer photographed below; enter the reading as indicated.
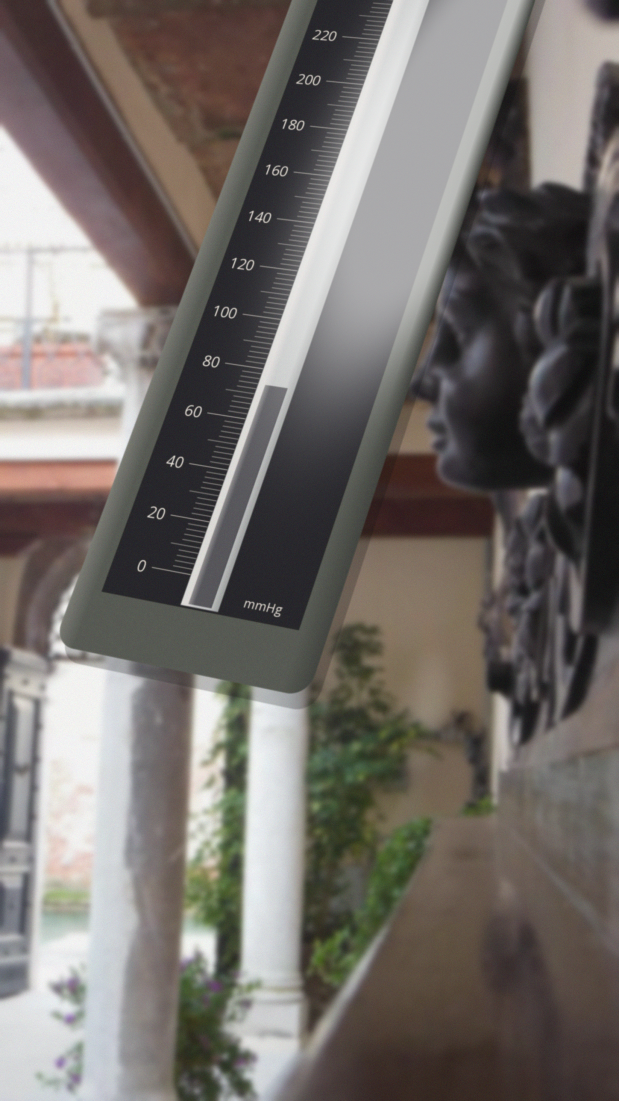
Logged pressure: 74 mmHg
